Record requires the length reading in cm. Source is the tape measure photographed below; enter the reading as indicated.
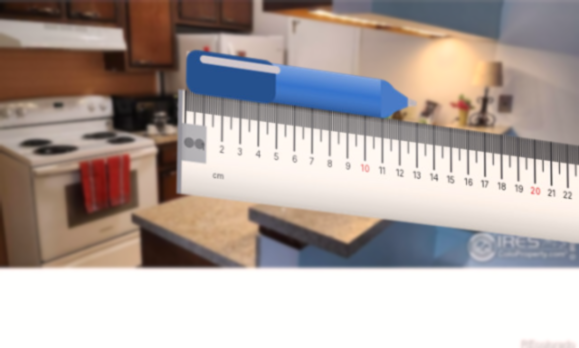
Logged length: 13 cm
